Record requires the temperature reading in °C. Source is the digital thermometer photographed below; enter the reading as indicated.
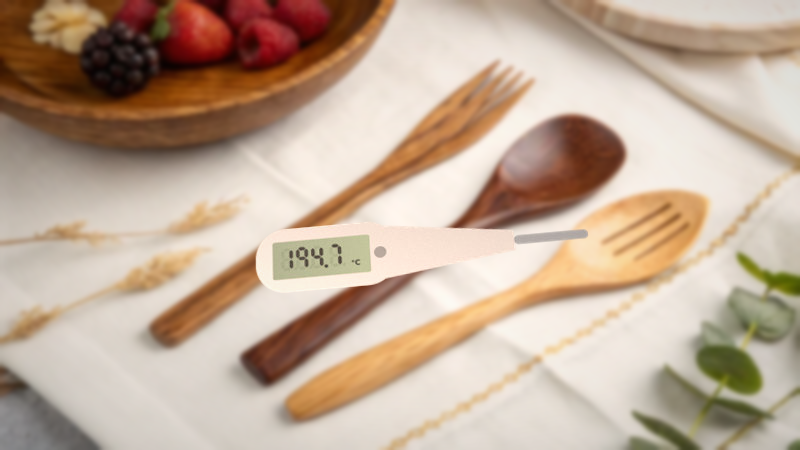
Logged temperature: 194.7 °C
